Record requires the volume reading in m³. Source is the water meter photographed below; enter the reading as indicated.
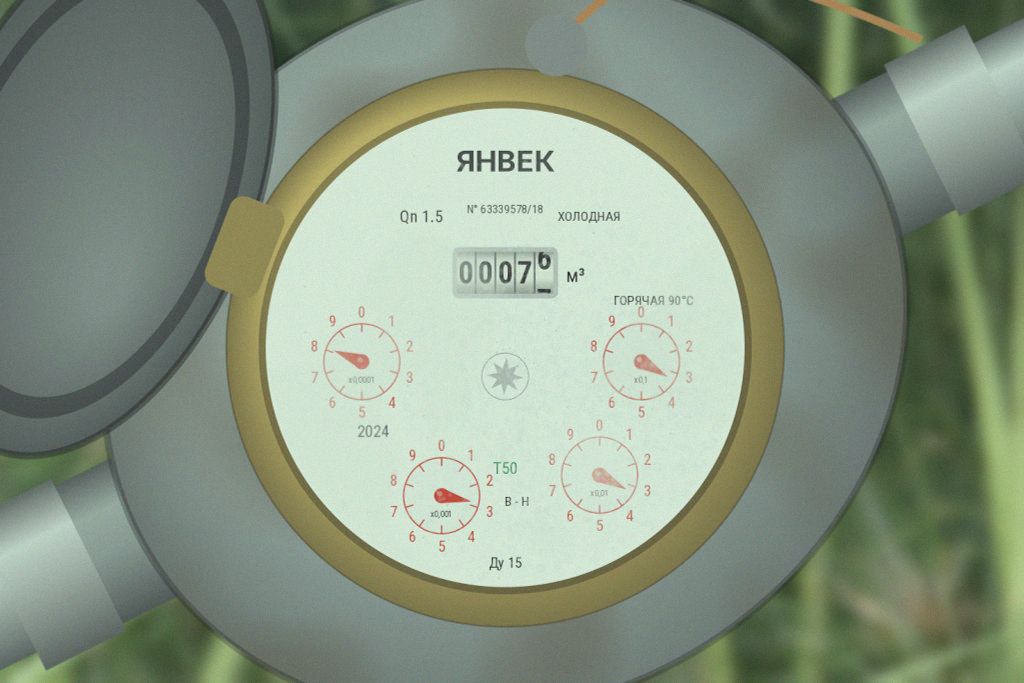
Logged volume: 76.3328 m³
